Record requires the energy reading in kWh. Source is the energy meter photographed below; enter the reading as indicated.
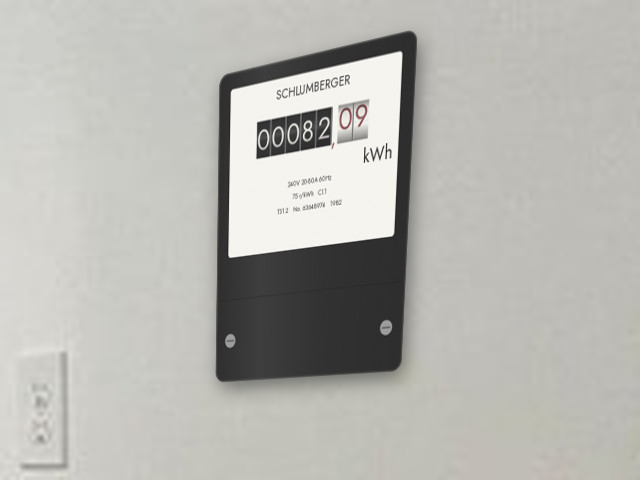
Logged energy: 82.09 kWh
